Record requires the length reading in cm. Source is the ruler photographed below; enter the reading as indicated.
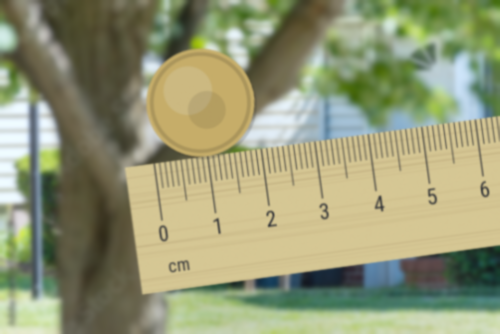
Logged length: 2 cm
